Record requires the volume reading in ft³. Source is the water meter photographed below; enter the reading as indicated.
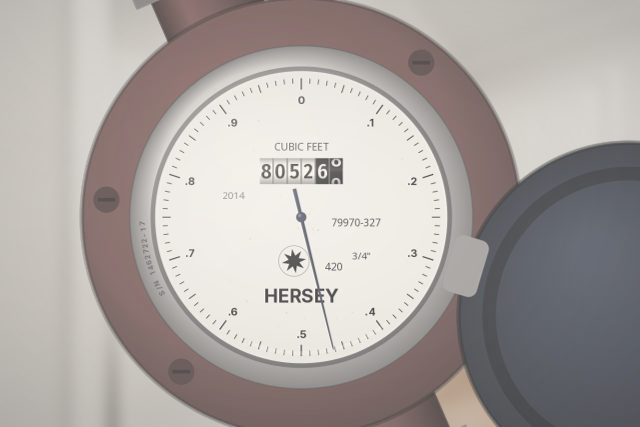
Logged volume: 805268.46 ft³
